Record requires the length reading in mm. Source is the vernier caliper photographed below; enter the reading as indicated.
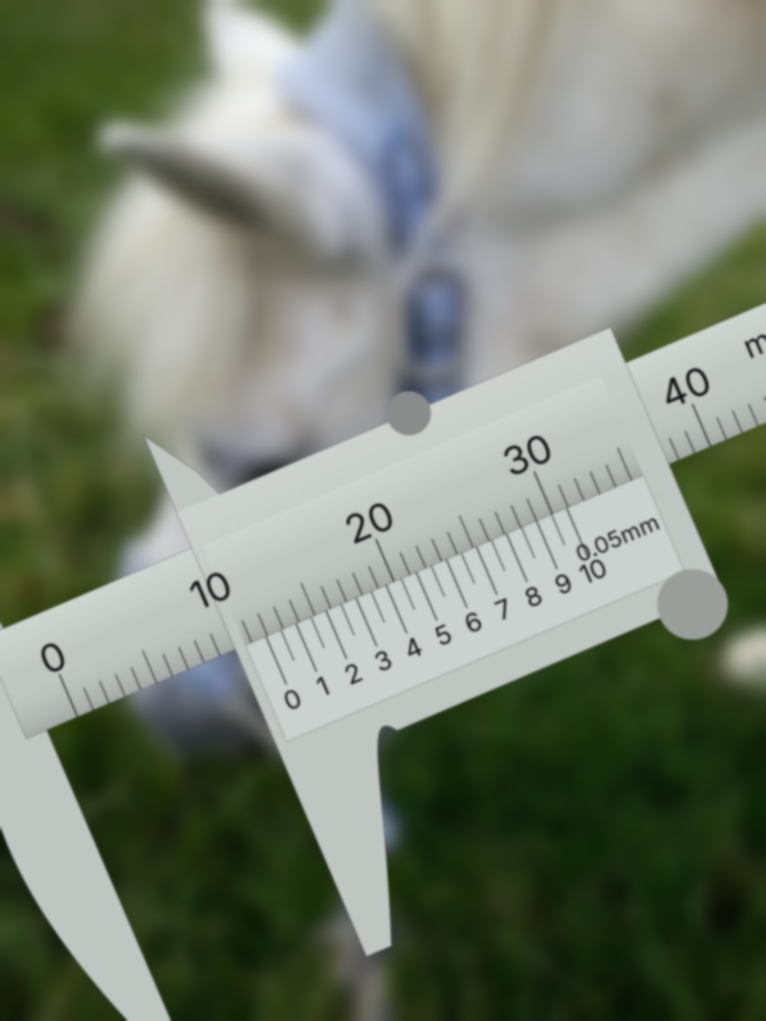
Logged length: 11.9 mm
